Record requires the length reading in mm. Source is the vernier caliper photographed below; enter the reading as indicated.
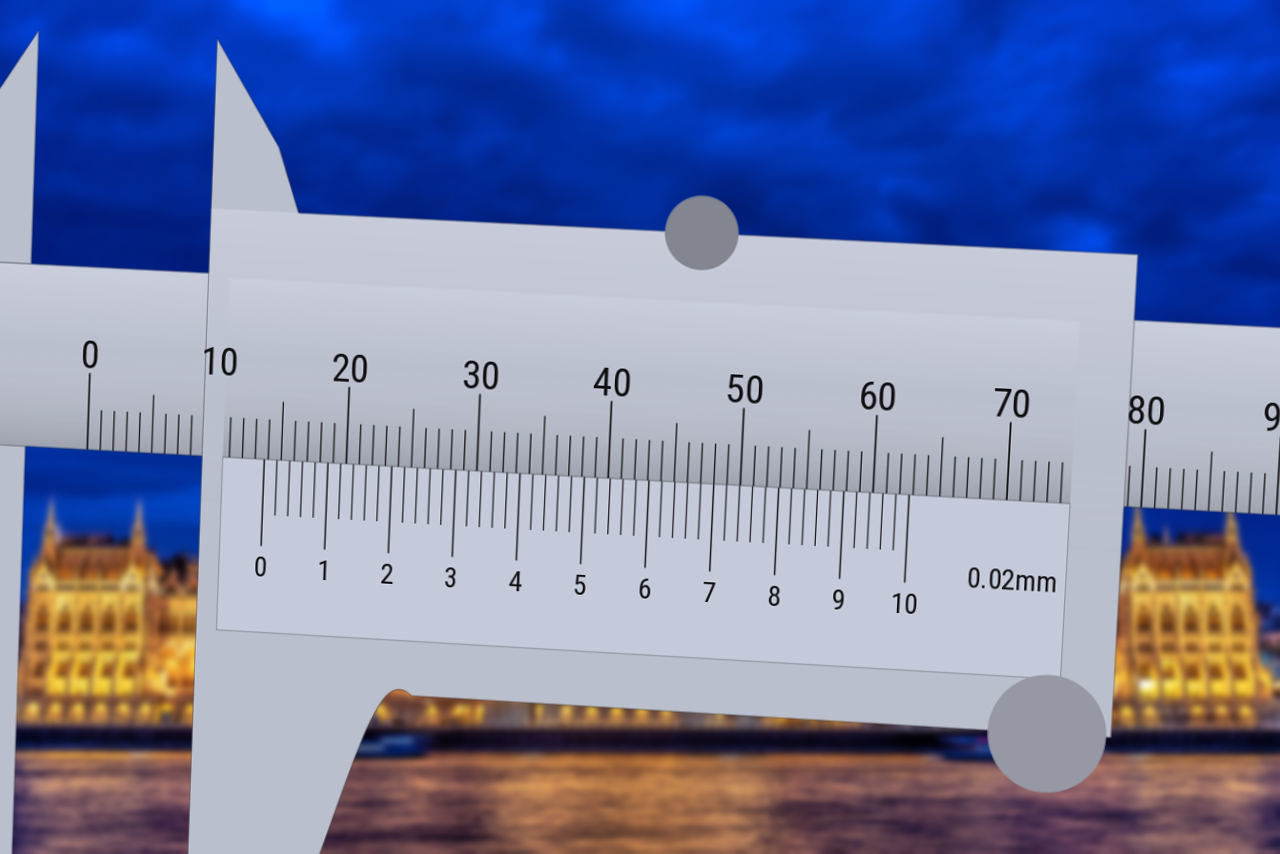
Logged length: 13.7 mm
